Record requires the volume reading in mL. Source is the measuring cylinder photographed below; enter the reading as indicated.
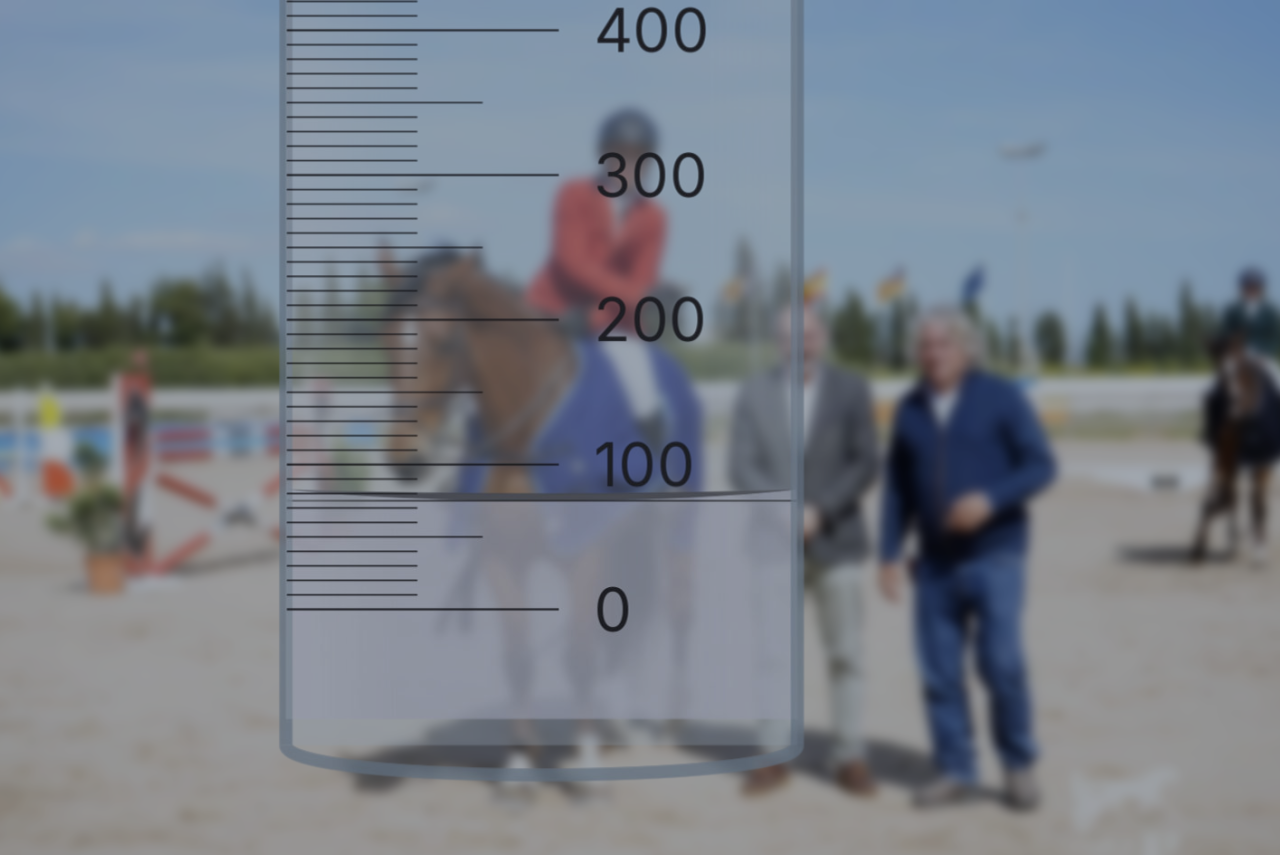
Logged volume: 75 mL
